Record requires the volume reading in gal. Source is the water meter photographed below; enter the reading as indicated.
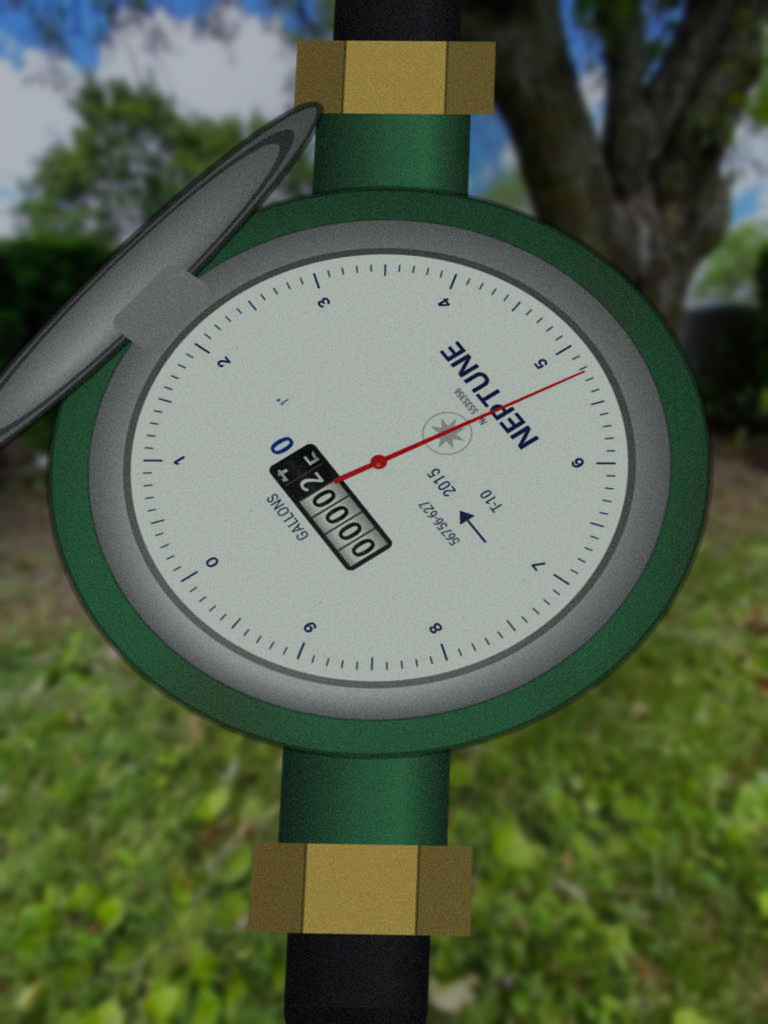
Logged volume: 245.2 gal
